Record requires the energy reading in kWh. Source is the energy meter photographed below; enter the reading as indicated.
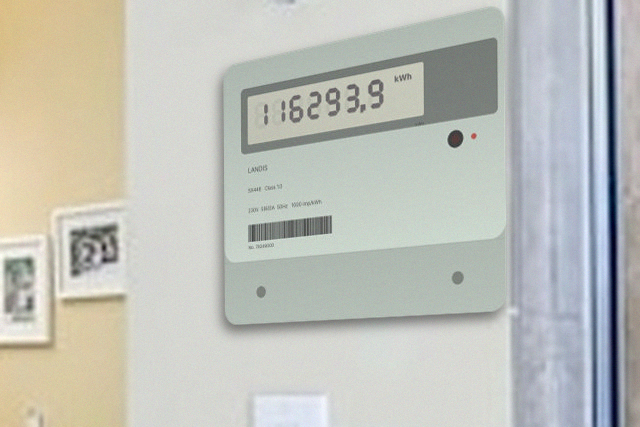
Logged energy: 116293.9 kWh
